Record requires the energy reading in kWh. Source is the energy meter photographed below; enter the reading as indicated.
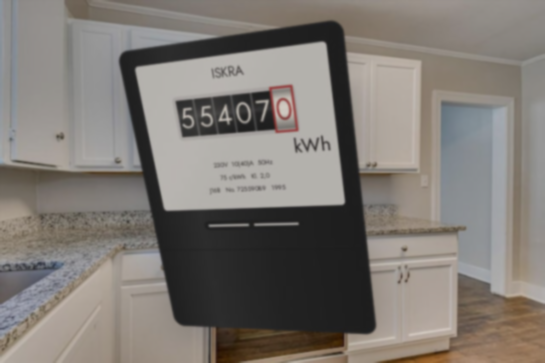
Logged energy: 55407.0 kWh
